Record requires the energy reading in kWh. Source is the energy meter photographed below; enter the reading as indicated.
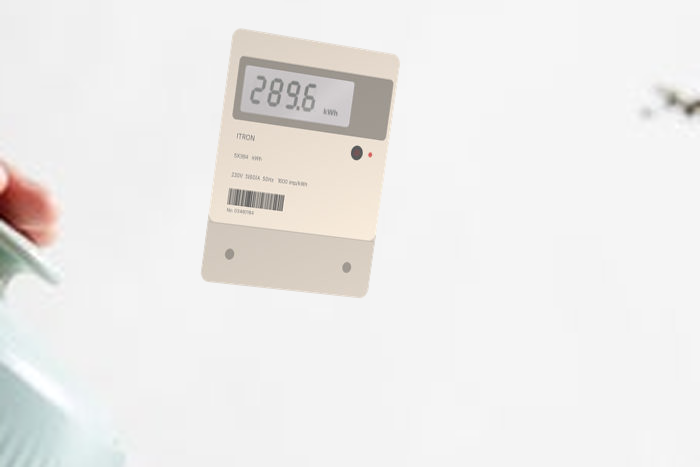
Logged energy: 289.6 kWh
